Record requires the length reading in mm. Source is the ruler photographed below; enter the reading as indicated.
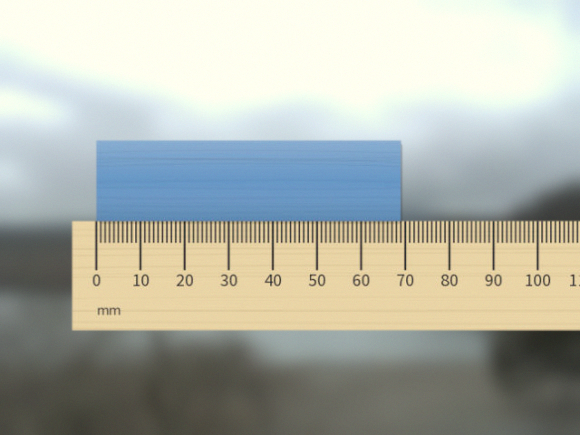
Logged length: 69 mm
